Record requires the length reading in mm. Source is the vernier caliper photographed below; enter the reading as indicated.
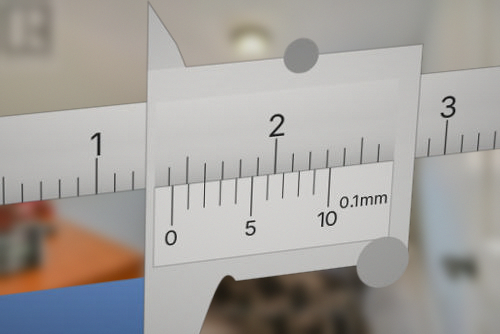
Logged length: 14.2 mm
